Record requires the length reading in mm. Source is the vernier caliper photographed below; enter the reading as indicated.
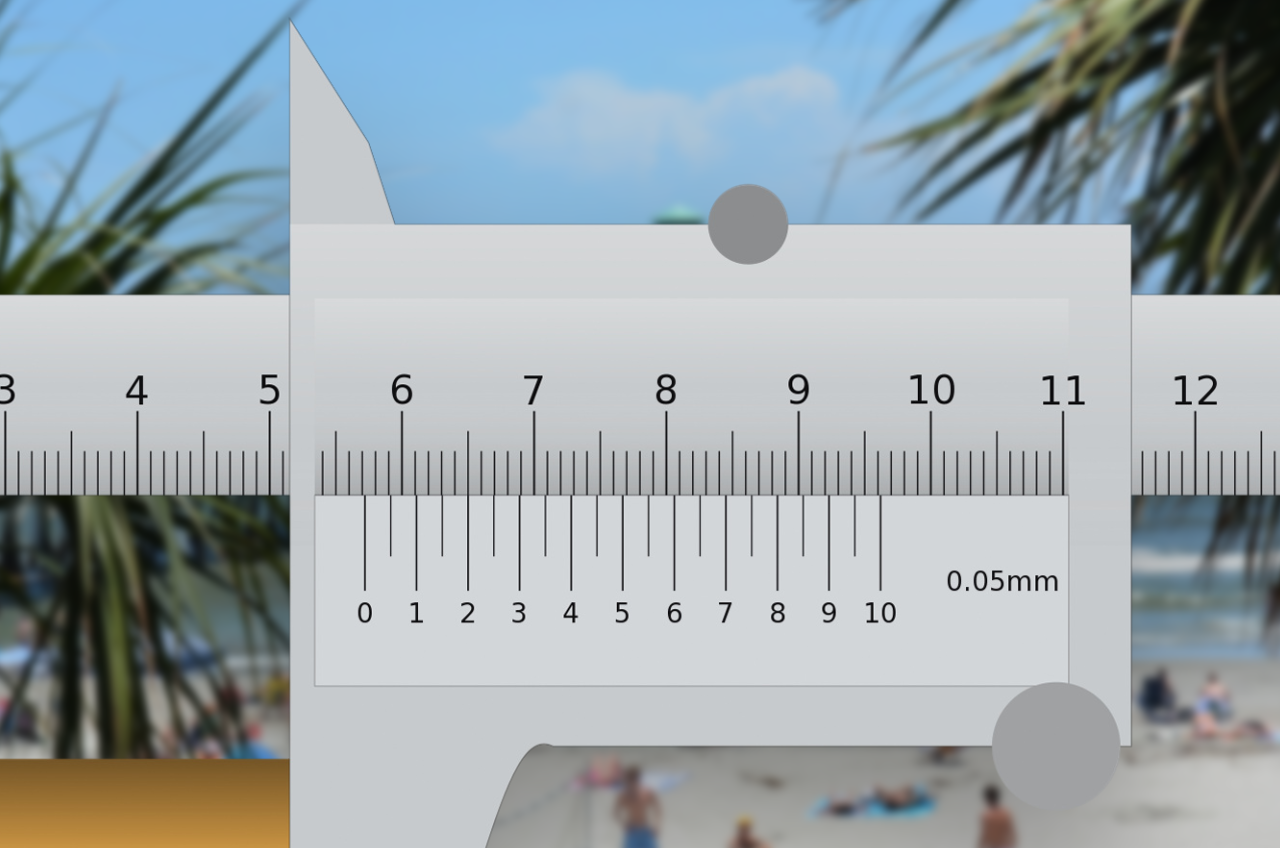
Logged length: 57.2 mm
